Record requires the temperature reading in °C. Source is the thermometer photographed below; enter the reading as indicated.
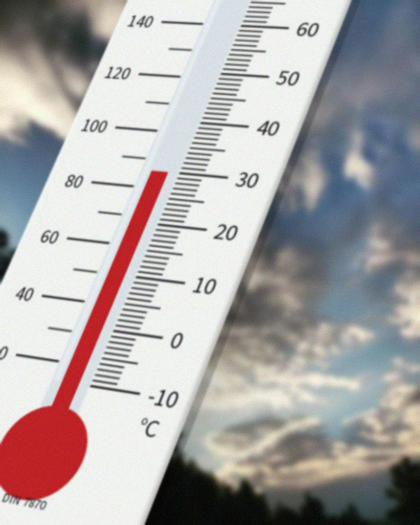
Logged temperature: 30 °C
